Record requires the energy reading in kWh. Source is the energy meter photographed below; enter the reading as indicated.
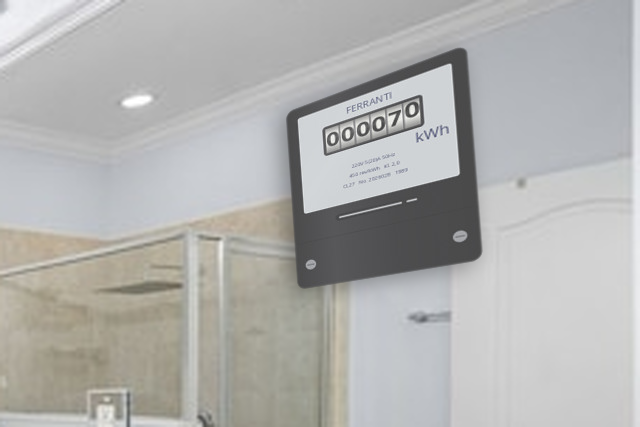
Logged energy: 70 kWh
